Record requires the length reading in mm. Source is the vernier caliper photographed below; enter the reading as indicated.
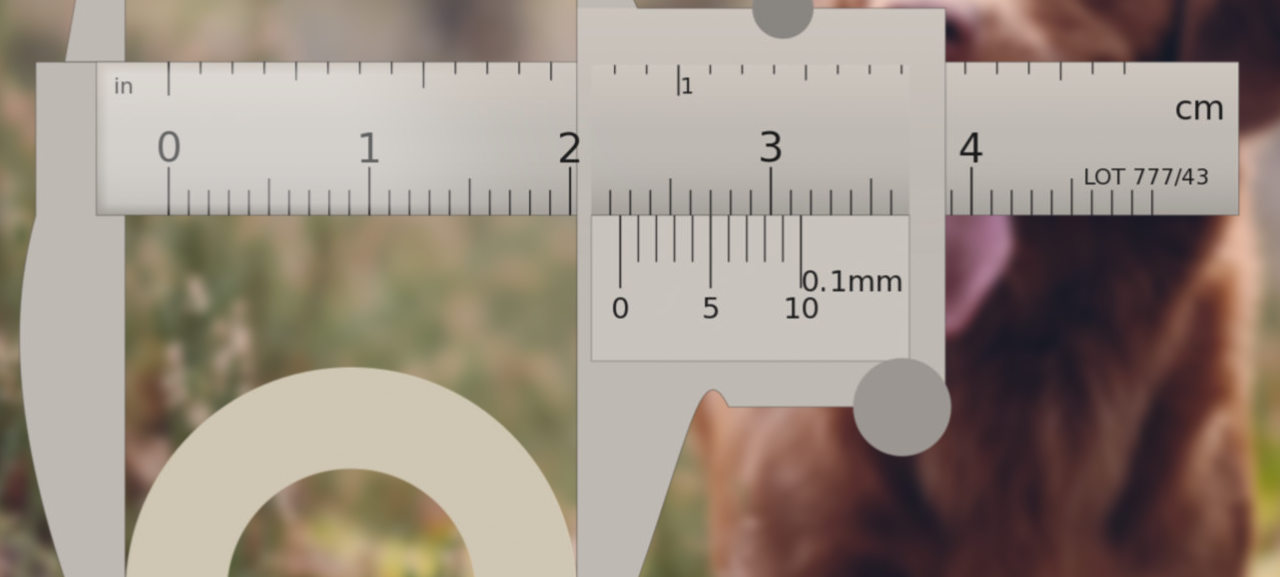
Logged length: 22.5 mm
